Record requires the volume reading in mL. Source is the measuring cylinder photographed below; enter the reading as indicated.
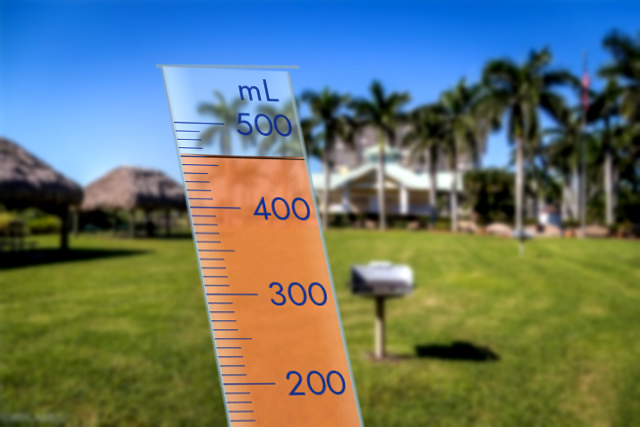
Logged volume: 460 mL
